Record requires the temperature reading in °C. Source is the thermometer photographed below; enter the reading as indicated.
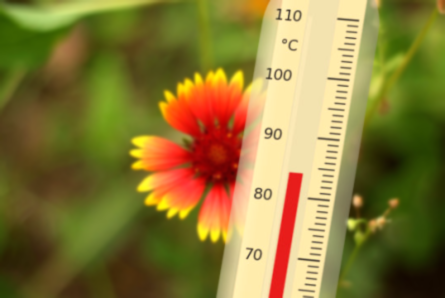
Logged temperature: 84 °C
